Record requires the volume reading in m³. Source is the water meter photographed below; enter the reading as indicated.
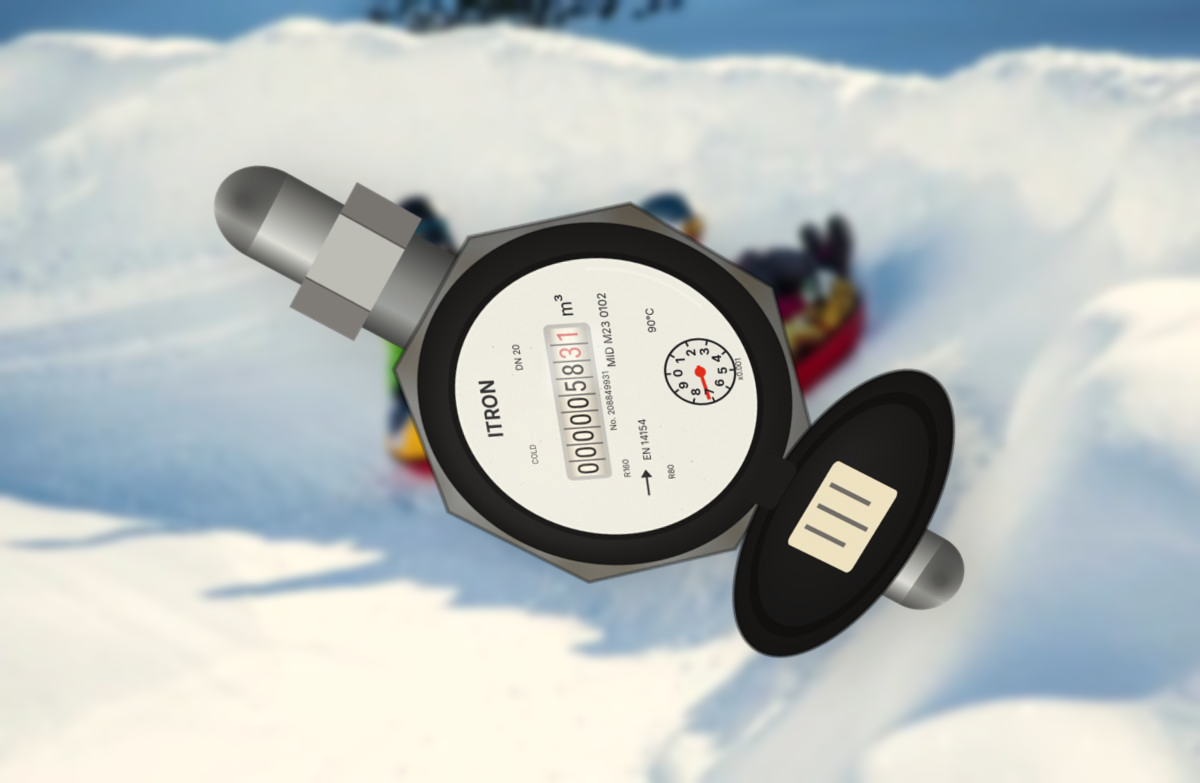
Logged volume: 58.317 m³
